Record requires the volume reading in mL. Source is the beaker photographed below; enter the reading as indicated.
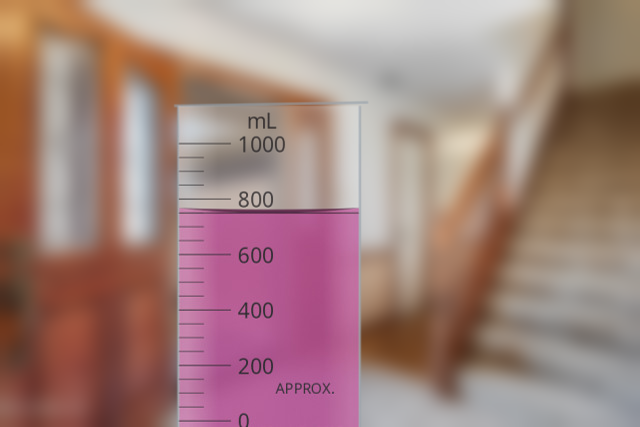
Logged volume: 750 mL
